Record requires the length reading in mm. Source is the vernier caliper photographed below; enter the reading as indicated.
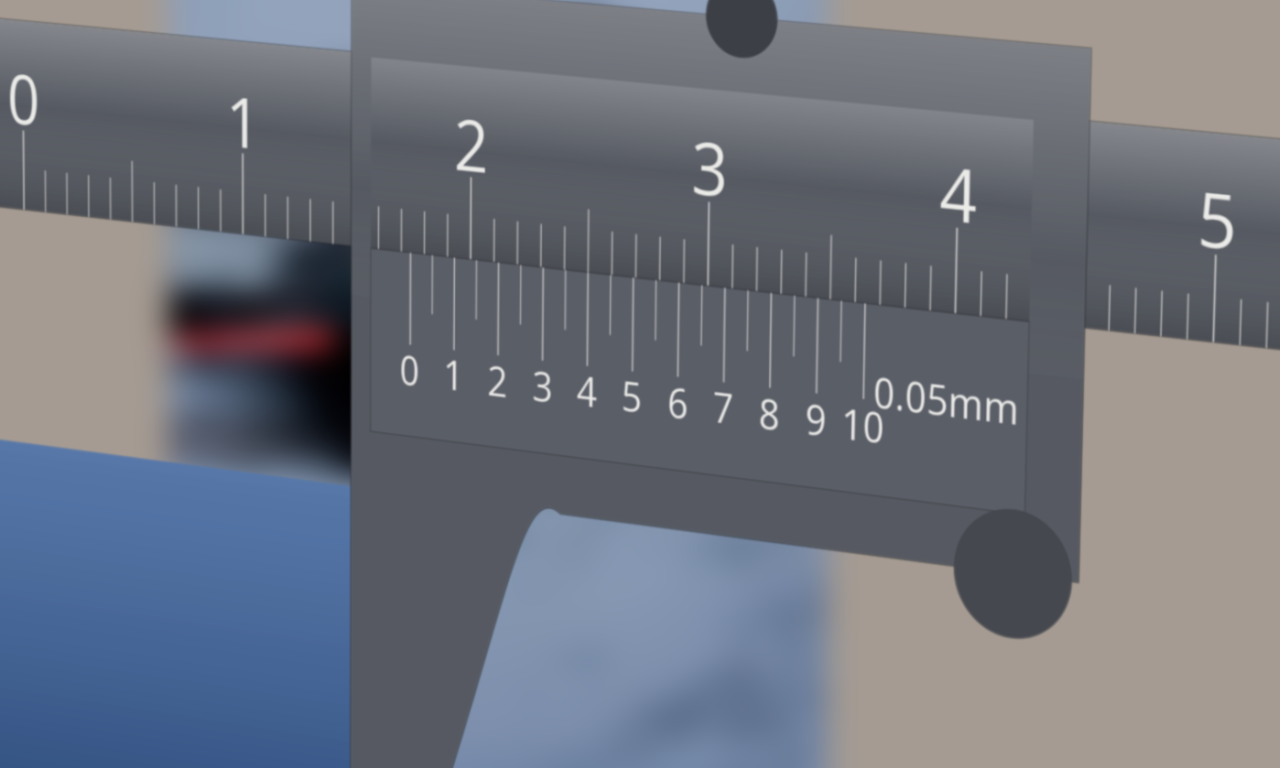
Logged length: 17.4 mm
